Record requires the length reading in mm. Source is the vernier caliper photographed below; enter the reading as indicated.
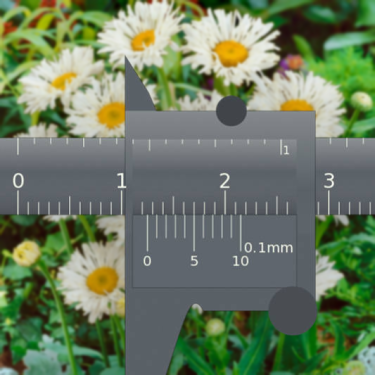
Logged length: 12.5 mm
